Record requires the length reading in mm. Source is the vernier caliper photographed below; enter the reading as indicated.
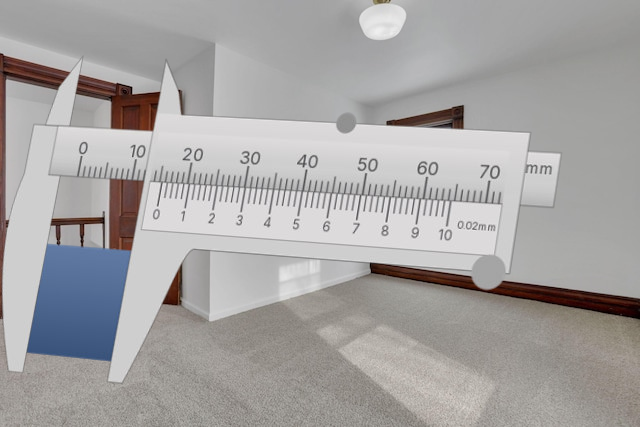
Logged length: 15.4 mm
